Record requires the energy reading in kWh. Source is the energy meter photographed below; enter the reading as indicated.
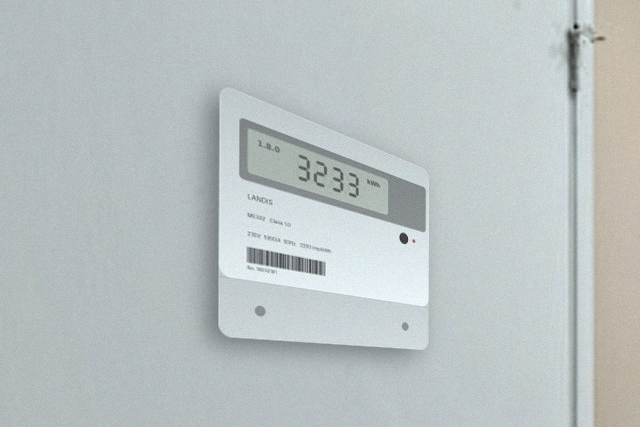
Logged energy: 3233 kWh
